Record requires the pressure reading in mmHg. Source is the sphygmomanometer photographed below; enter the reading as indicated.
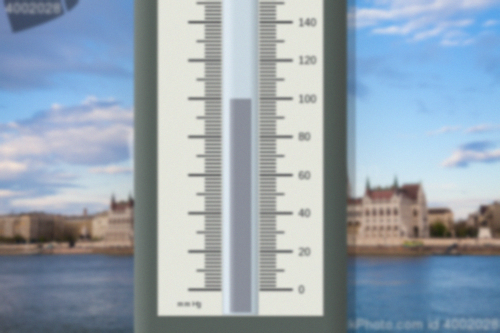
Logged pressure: 100 mmHg
